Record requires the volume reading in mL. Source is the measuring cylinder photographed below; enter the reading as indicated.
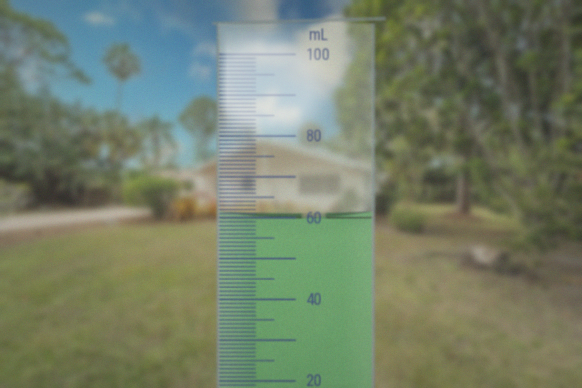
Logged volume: 60 mL
